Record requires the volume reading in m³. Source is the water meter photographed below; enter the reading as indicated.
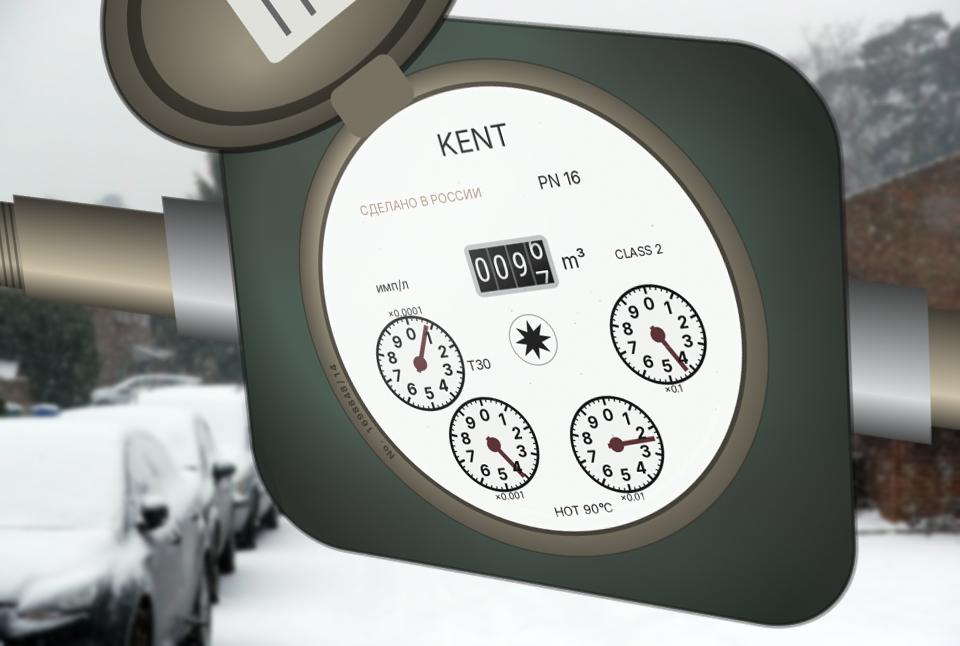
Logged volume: 96.4240 m³
